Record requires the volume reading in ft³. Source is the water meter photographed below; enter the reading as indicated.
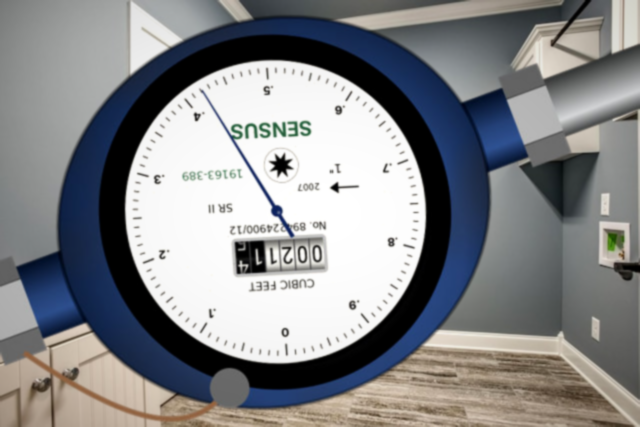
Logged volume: 2114.42 ft³
